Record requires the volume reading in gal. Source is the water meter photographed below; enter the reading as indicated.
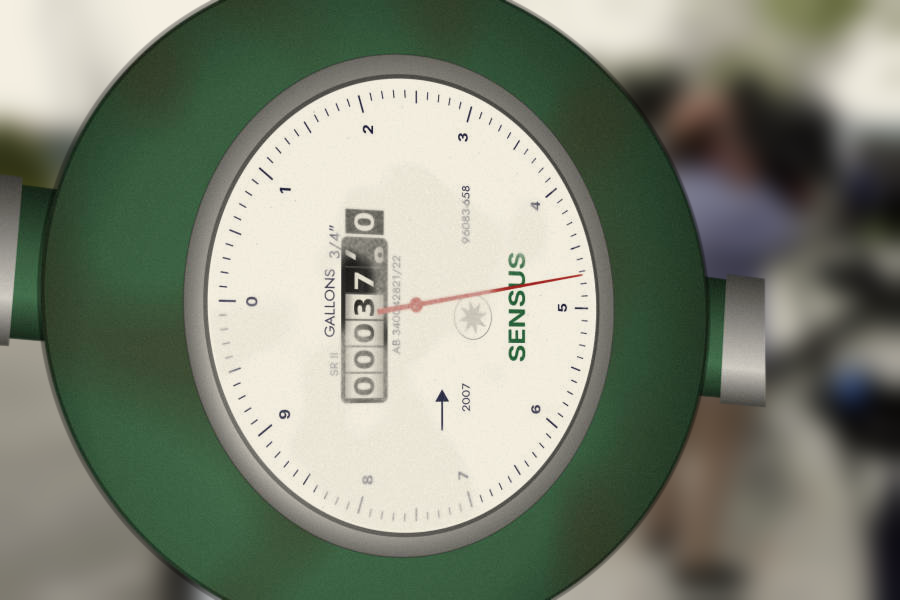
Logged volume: 3774.7 gal
